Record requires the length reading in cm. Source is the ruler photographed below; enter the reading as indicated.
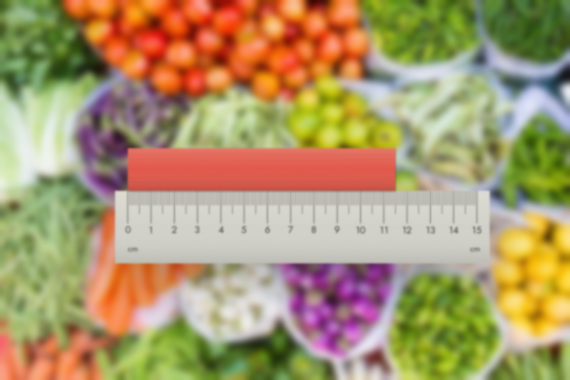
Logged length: 11.5 cm
